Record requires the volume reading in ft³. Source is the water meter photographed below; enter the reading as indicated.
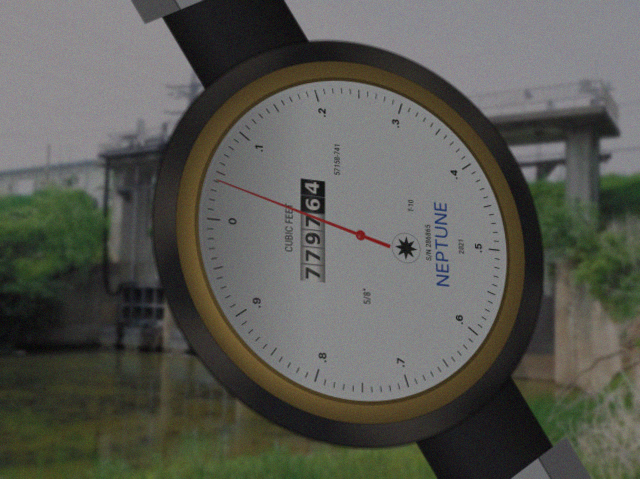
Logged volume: 779764.04 ft³
